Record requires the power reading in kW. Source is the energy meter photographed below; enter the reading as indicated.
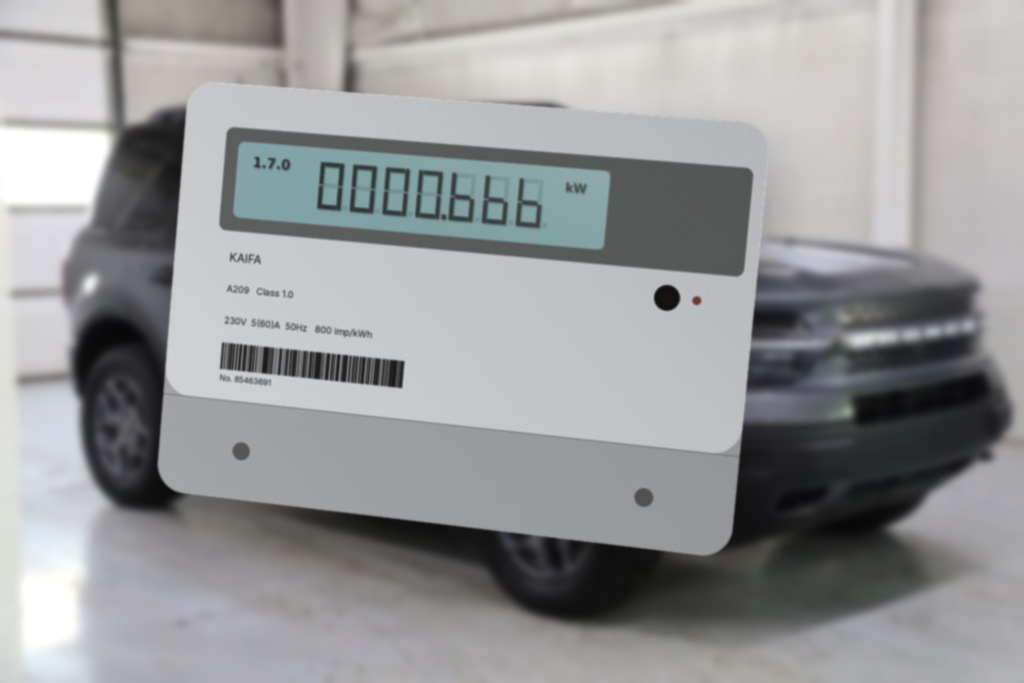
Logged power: 0.666 kW
